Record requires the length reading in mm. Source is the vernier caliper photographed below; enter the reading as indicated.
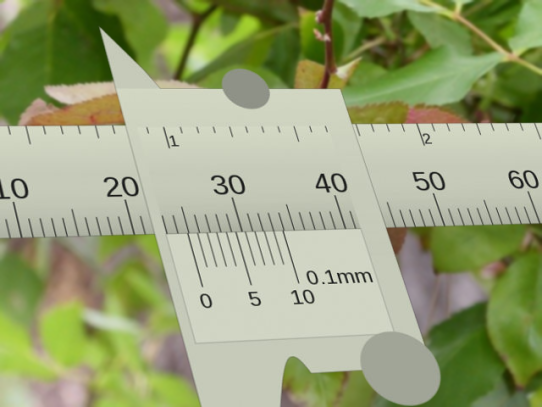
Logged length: 24.9 mm
